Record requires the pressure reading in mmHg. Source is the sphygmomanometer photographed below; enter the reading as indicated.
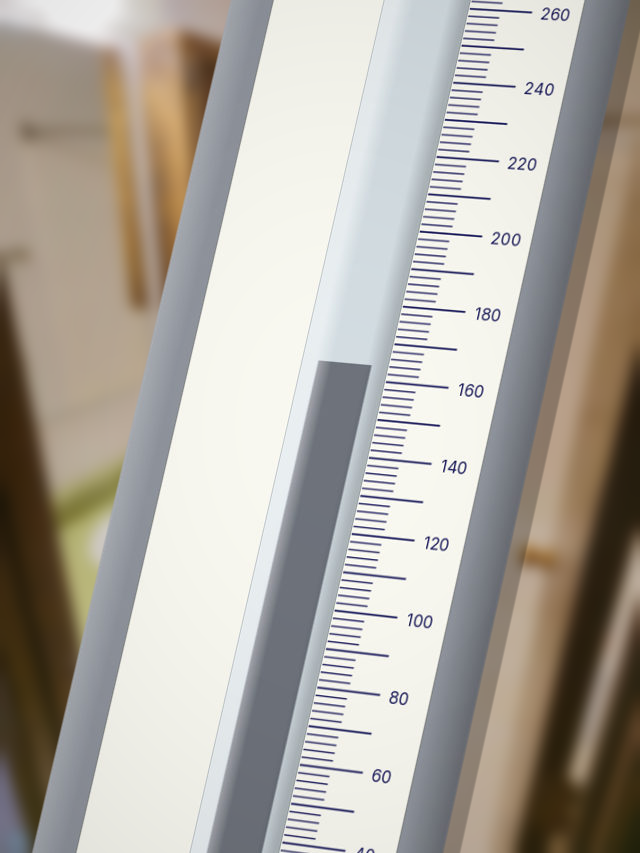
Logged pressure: 164 mmHg
